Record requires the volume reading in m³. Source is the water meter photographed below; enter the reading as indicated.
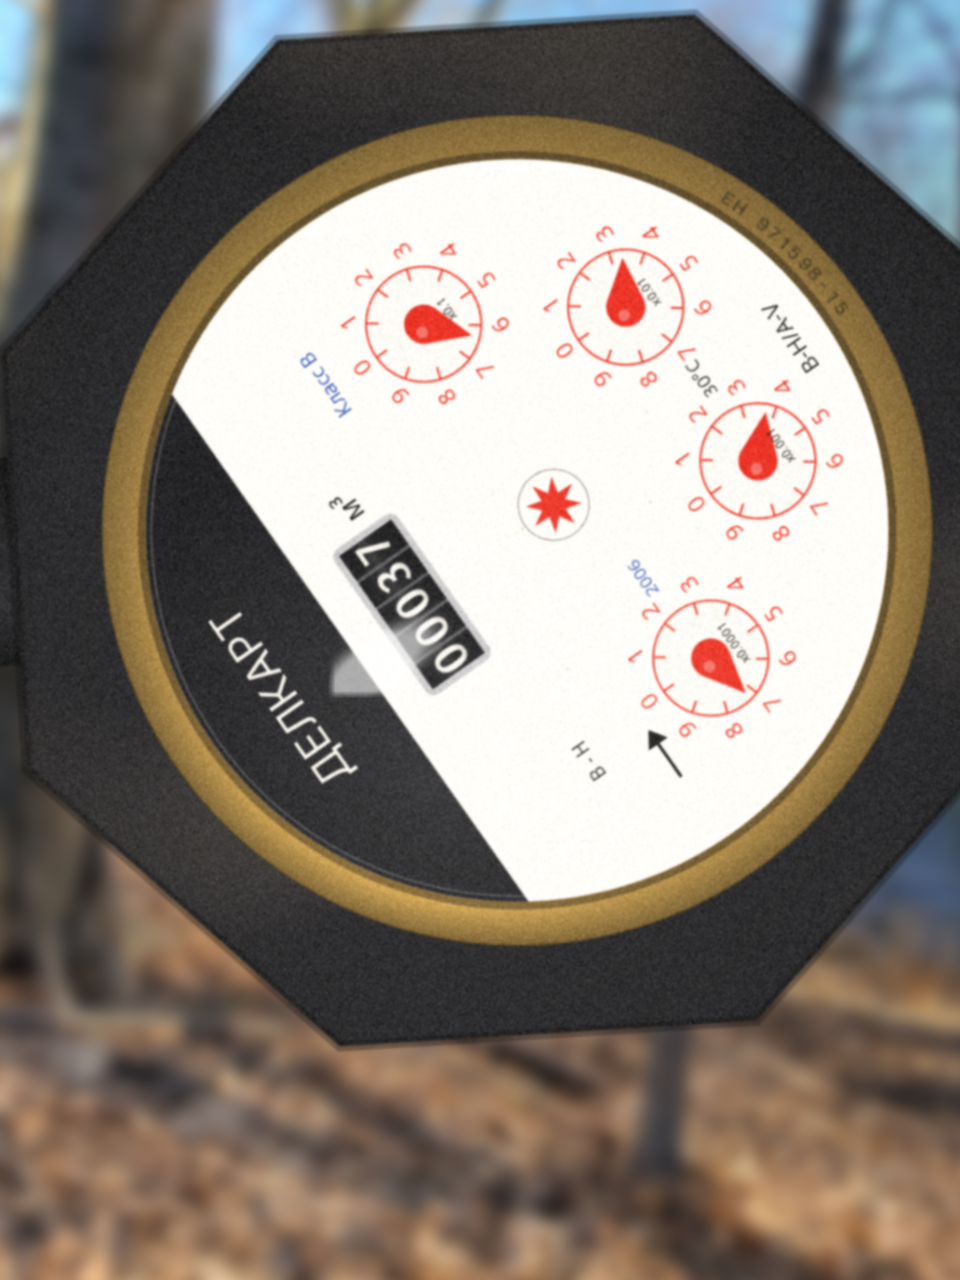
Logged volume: 37.6337 m³
